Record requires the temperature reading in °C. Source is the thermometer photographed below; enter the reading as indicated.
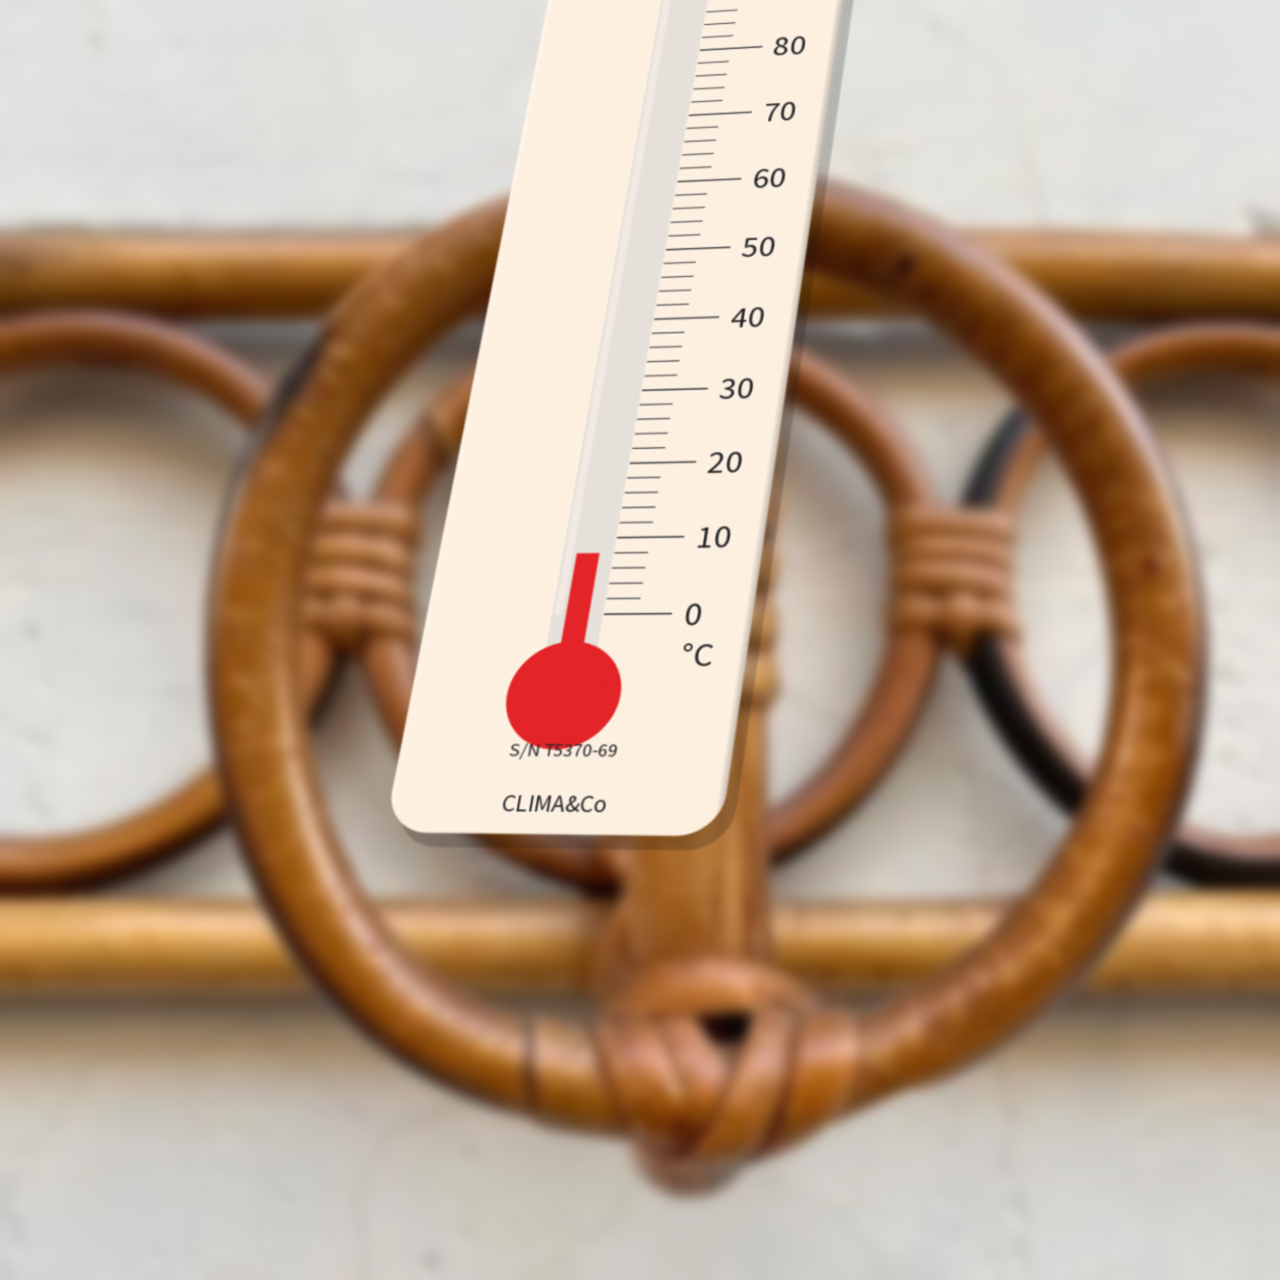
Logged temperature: 8 °C
